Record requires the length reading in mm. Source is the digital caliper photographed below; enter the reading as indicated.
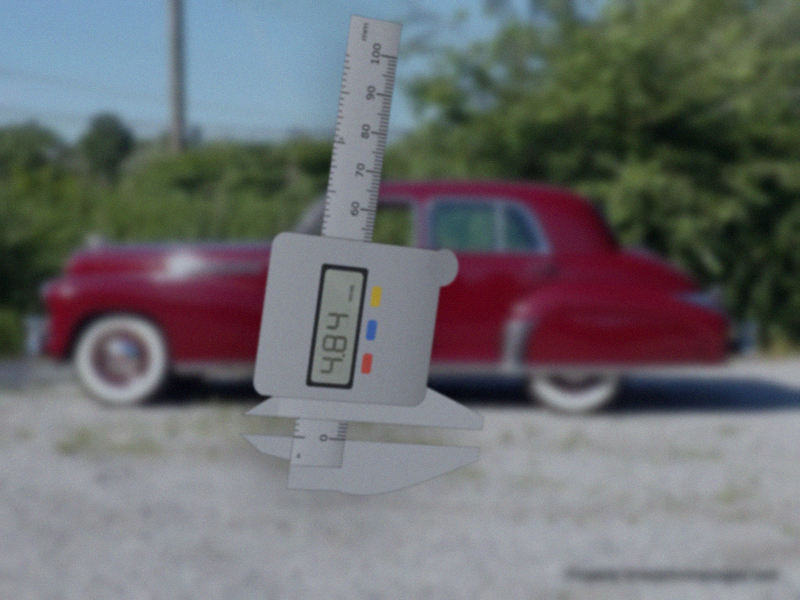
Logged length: 4.84 mm
